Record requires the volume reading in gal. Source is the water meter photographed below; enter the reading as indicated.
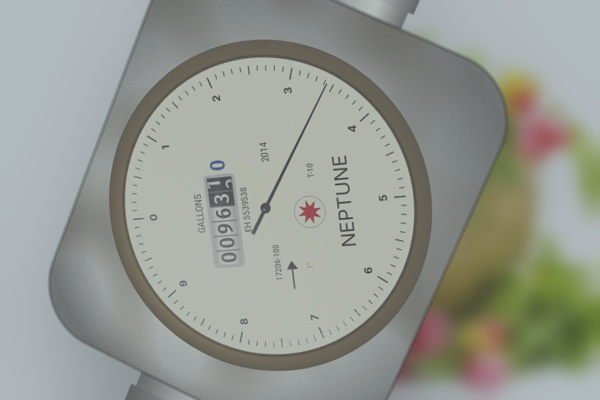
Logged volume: 96313.4 gal
